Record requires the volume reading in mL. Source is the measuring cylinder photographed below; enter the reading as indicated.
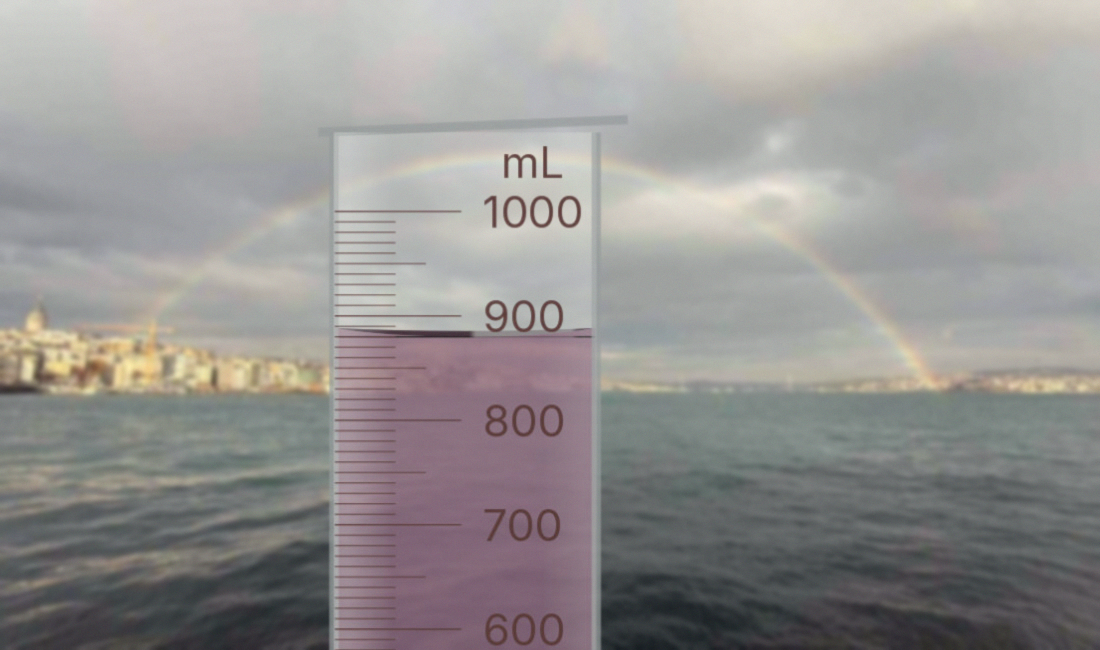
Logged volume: 880 mL
